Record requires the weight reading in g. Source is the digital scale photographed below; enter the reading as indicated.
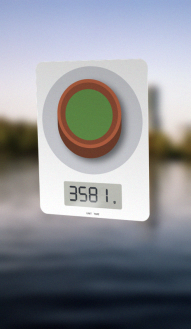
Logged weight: 3581 g
